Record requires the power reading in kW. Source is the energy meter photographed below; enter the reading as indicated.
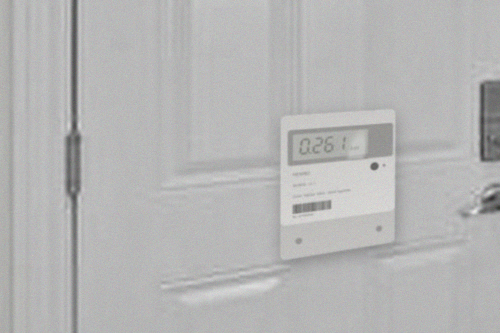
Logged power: 0.261 kW
